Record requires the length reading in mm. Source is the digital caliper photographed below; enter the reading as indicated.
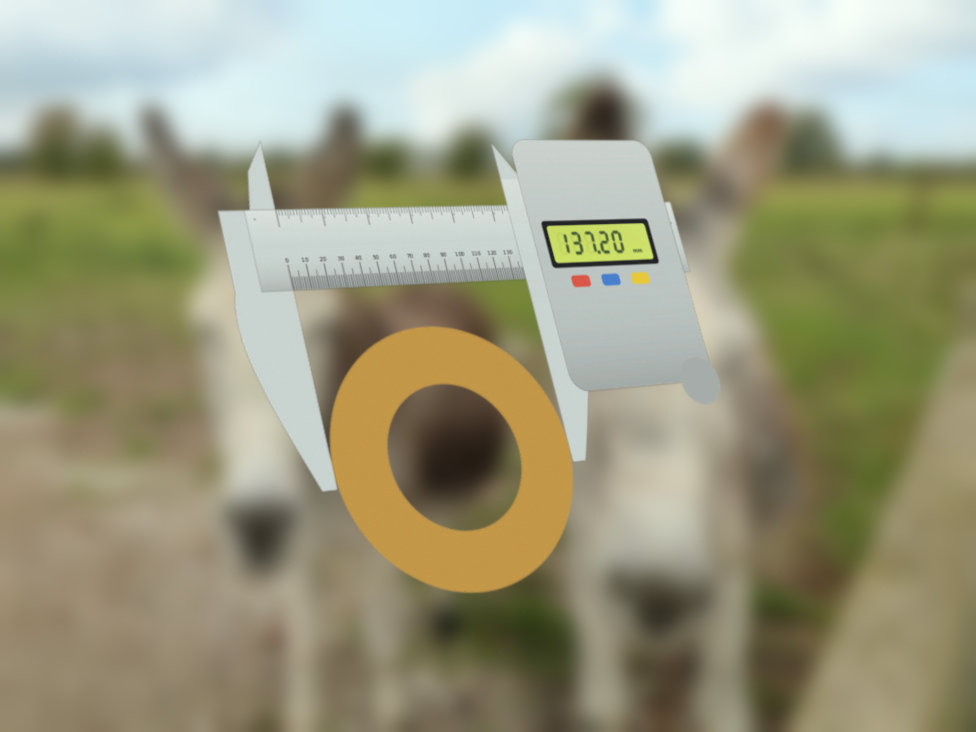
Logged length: 137.20 mm
